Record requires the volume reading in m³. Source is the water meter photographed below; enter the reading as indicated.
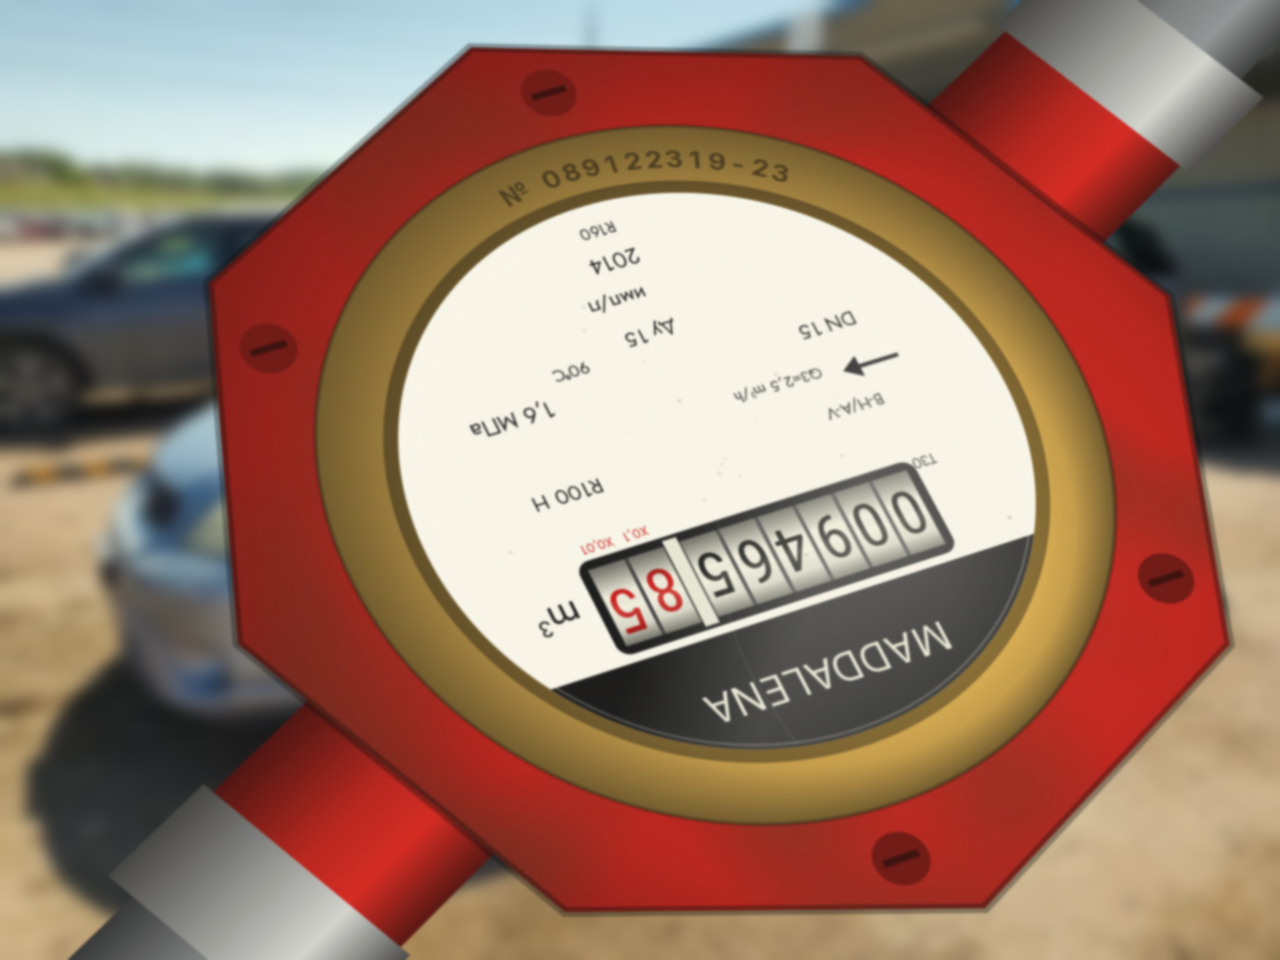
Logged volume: 9465.85 m³
